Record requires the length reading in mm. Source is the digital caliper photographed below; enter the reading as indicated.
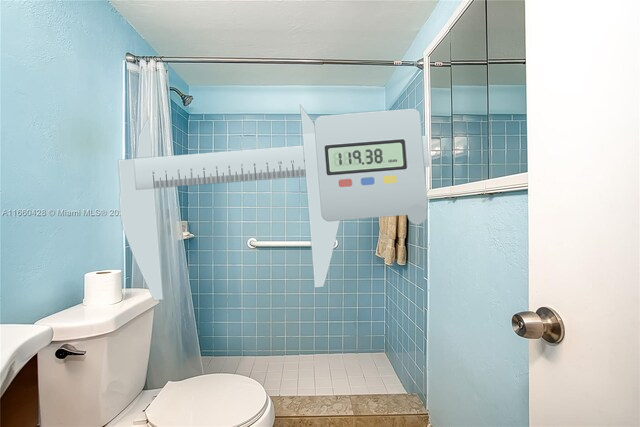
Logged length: 119.38 mm
